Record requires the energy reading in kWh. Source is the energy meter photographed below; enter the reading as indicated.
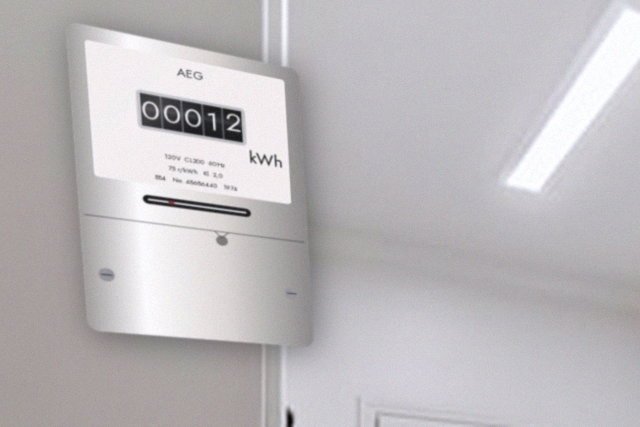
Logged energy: 12 kWh
